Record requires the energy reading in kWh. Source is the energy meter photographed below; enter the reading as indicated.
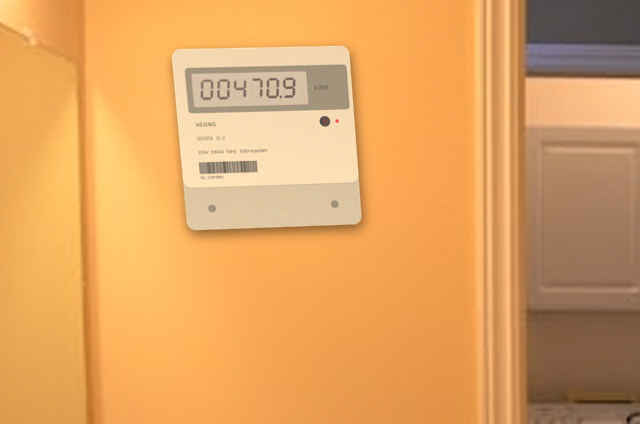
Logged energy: 470.9 kWh
